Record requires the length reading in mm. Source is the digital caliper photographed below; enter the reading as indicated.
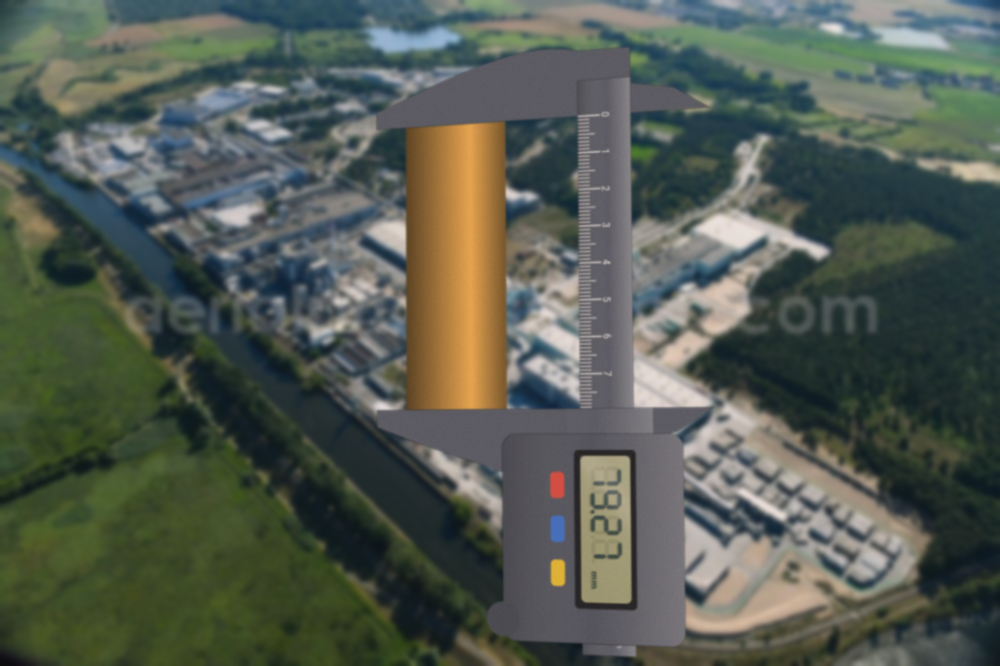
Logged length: 79.27 mm
